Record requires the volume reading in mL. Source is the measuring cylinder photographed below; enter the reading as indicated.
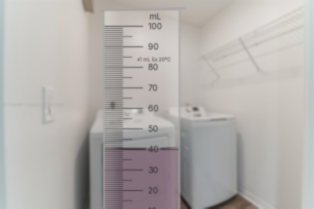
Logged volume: 40 mL
